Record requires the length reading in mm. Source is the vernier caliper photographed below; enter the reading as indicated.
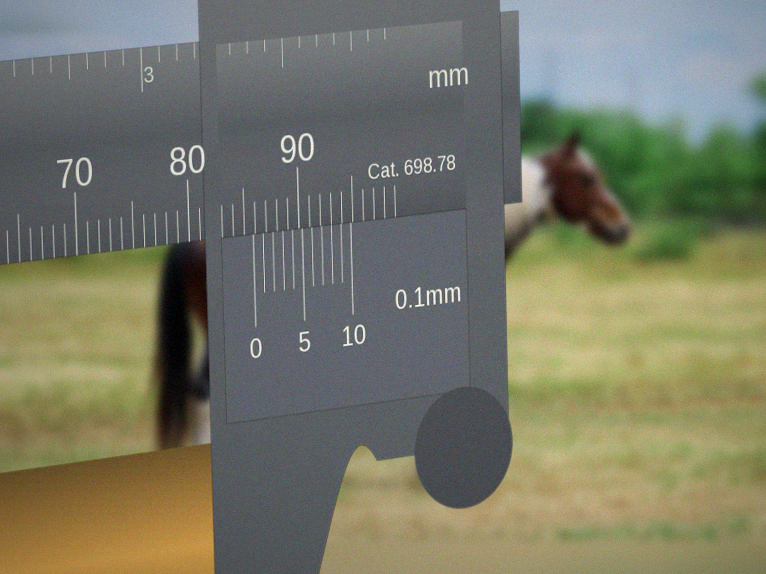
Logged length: 85.8 mm
